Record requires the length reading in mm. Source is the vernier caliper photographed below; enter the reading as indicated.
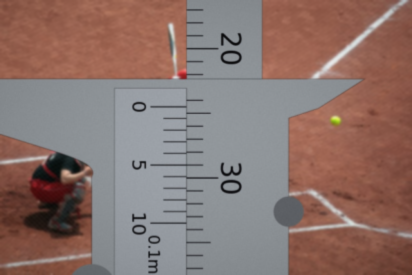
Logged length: 24.5 mm
